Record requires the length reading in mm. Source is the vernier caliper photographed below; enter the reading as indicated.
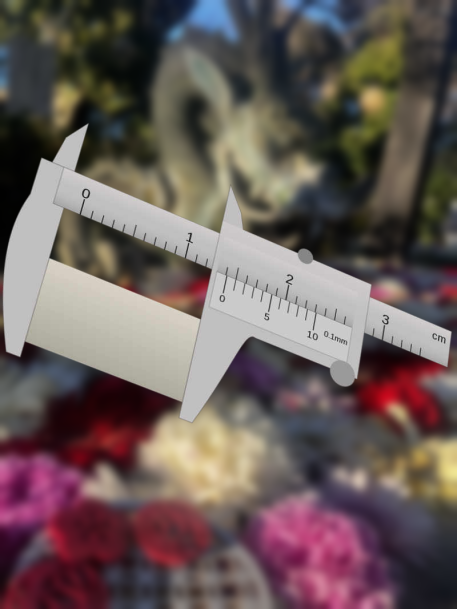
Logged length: 14.1 mm
